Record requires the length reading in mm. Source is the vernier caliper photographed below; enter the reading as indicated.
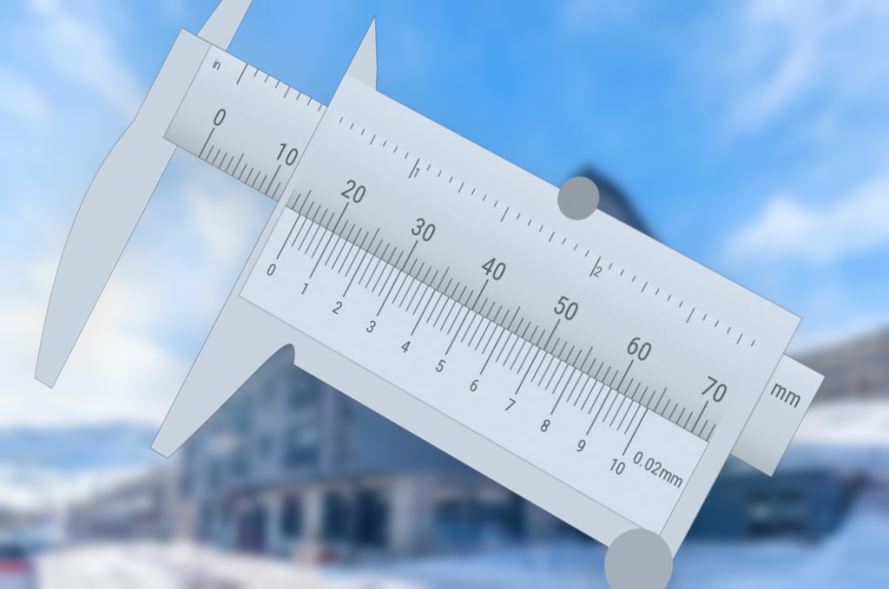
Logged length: 15.2 mm
